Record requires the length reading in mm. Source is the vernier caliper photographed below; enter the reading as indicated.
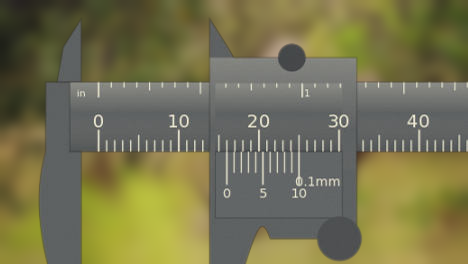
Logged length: 16.0 mm
